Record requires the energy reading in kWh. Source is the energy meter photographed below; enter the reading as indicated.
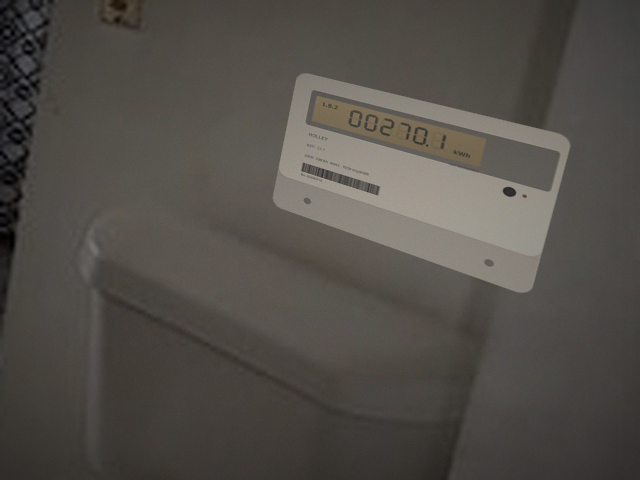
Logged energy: 270.1 kWh
